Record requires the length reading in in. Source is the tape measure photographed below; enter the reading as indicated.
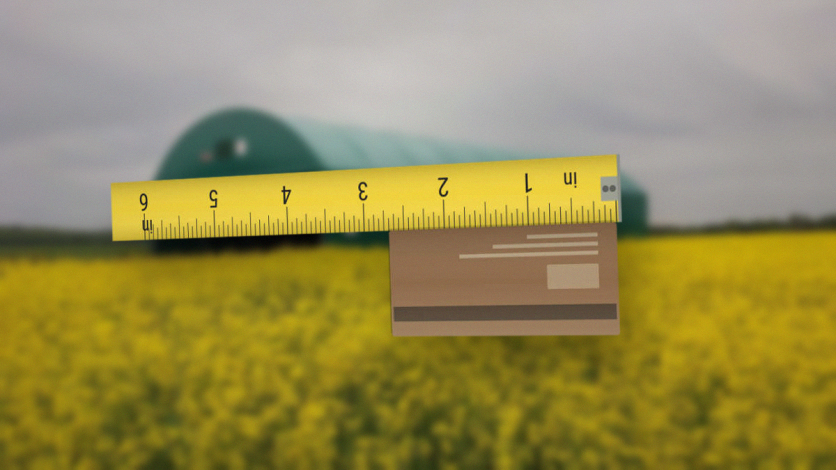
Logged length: 2.6875 in
